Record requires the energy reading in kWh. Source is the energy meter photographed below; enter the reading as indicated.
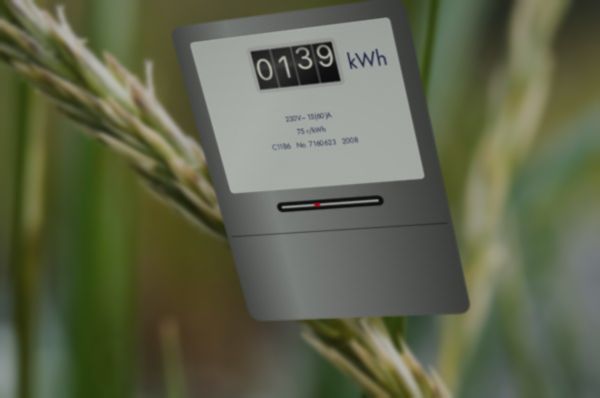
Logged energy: 139 kWh
